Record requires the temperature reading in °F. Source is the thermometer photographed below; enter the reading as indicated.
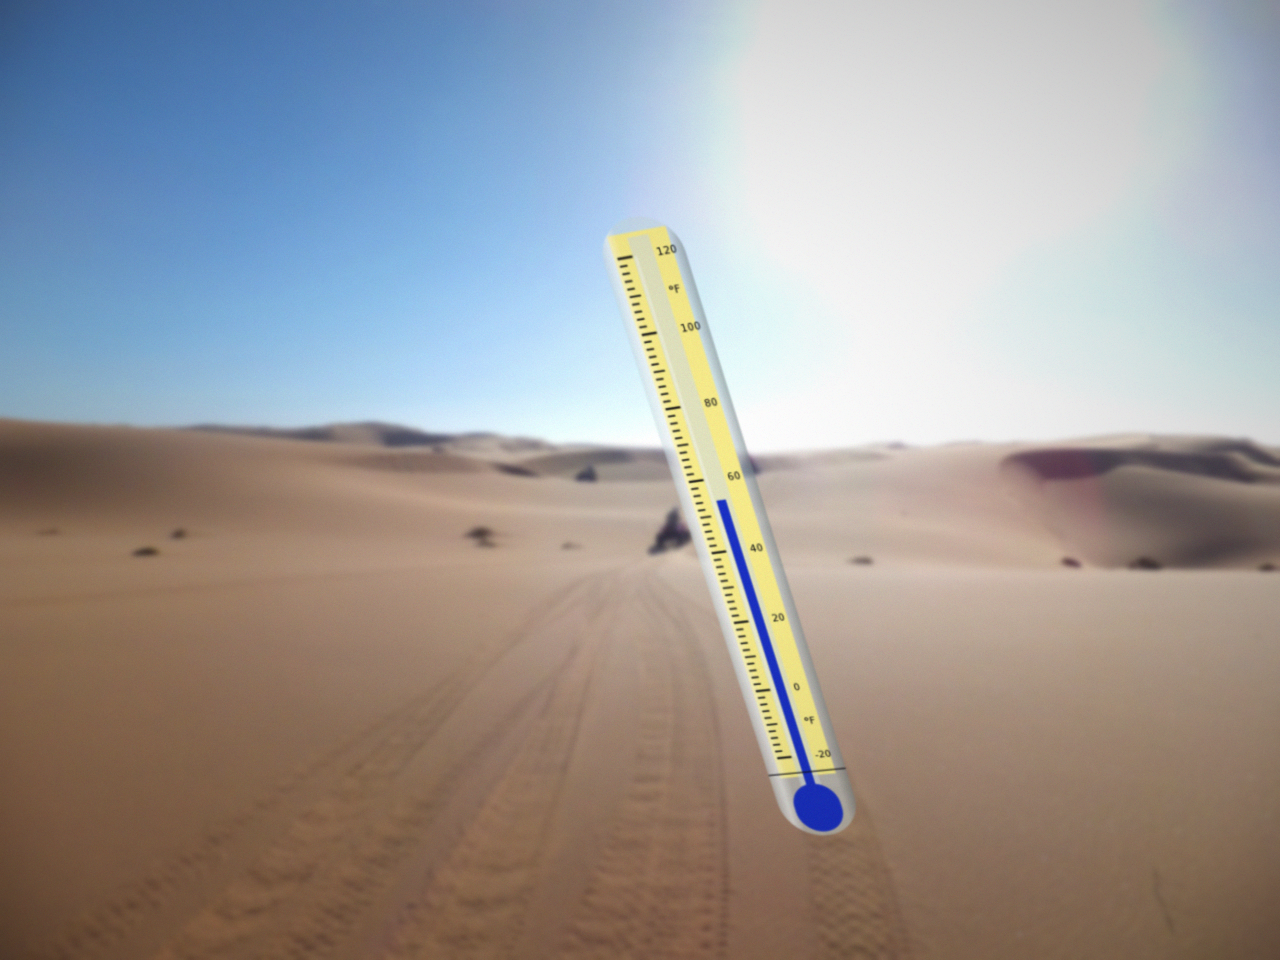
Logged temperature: 54 °F
